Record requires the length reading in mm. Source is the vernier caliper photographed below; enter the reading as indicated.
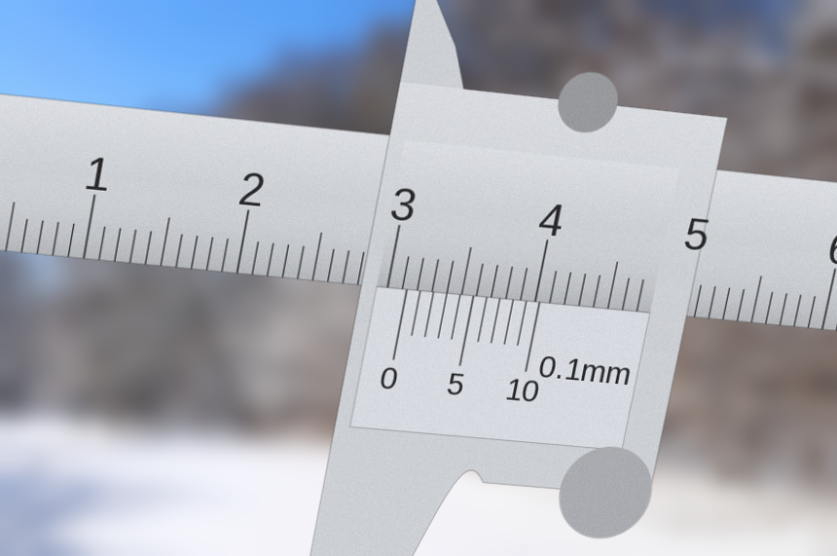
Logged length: 31.3 mm
